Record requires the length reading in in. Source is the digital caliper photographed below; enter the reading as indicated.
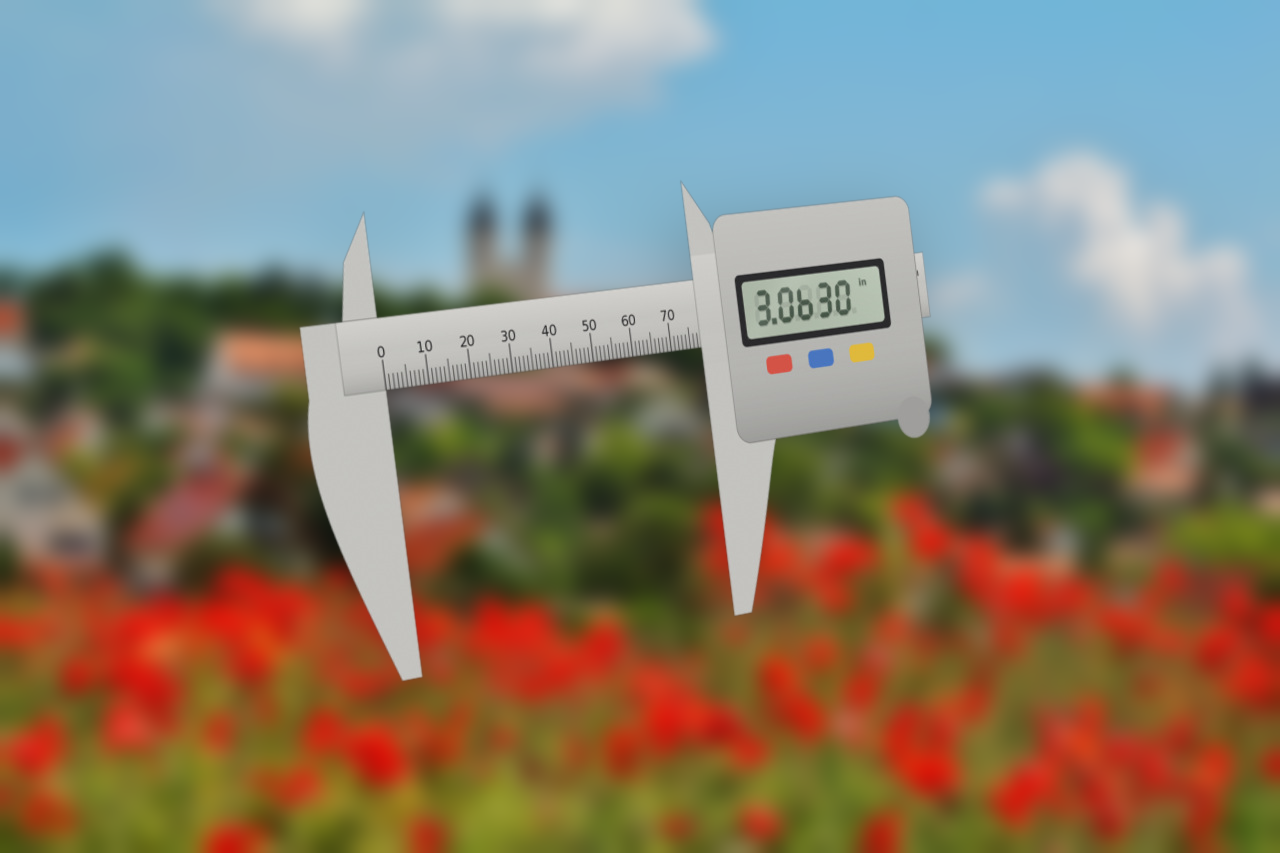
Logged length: 3.0630 in
